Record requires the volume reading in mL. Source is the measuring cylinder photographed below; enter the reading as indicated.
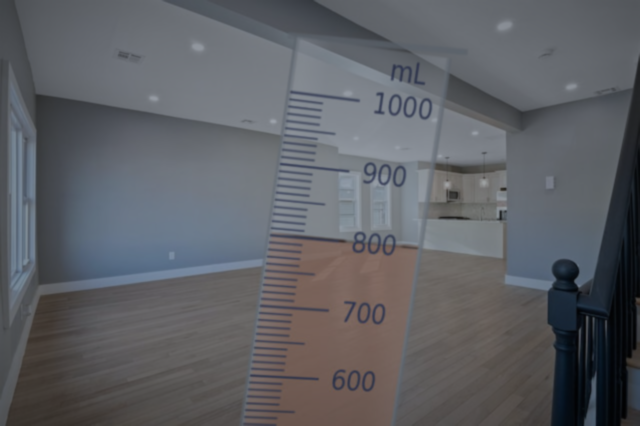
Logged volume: 800 mL
